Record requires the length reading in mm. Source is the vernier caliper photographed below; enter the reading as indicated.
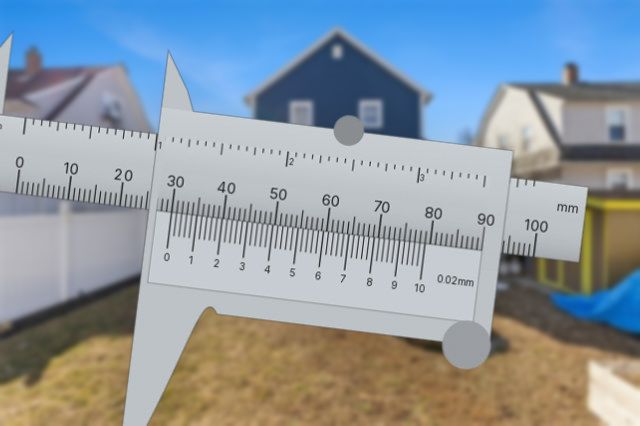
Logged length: 30.0 mm
